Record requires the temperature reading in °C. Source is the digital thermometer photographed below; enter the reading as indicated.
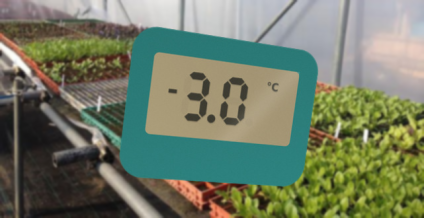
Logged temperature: -3.0 °C
